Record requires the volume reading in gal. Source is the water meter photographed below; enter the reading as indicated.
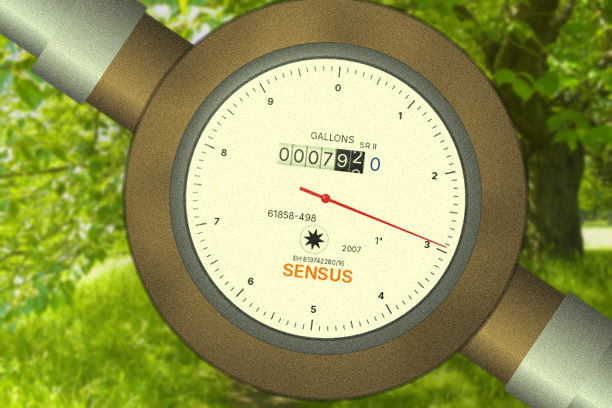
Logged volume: 7922.9 gal
